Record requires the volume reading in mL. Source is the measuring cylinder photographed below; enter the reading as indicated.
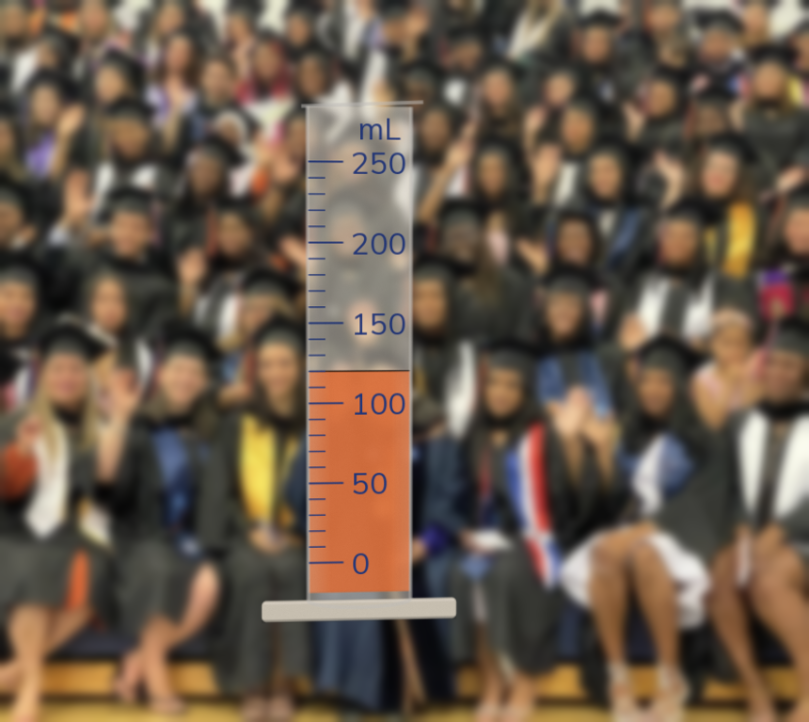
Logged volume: 120 mL
